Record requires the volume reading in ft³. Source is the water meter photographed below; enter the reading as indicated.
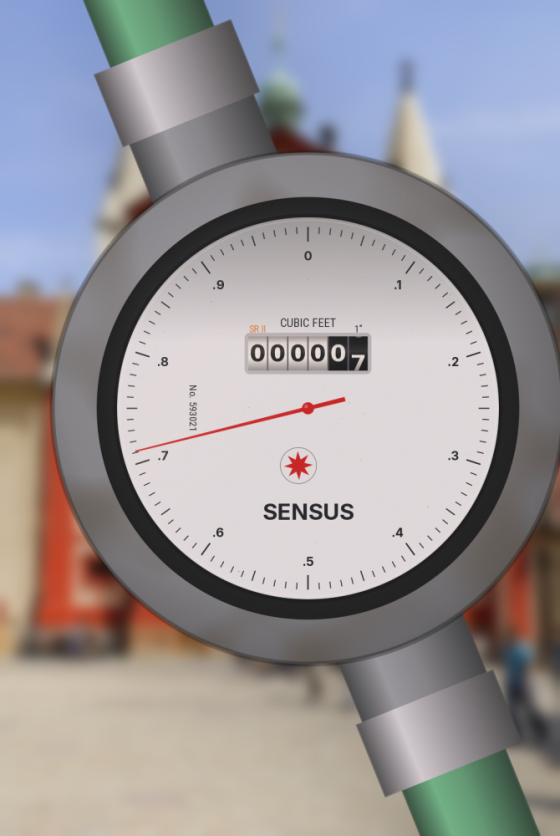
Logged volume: 6.71 ft³
